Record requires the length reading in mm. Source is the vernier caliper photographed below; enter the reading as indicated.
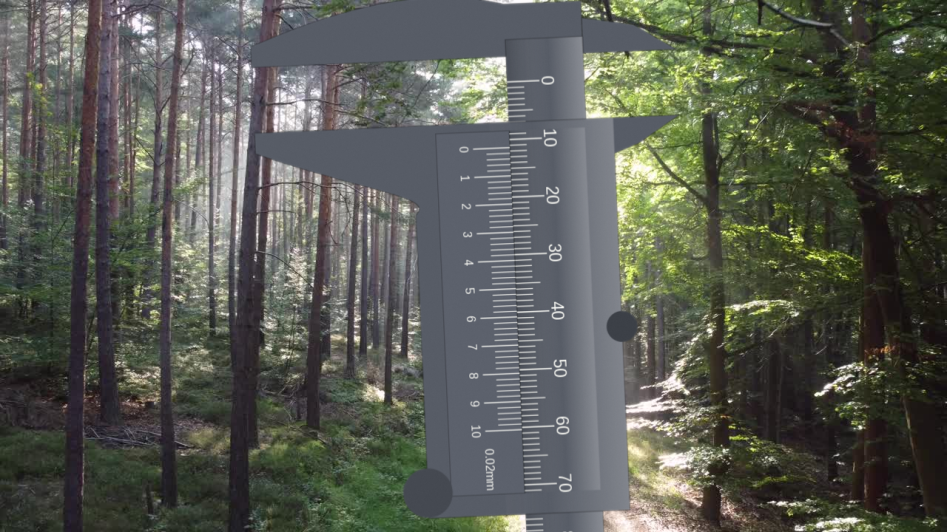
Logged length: 11.4 mm
